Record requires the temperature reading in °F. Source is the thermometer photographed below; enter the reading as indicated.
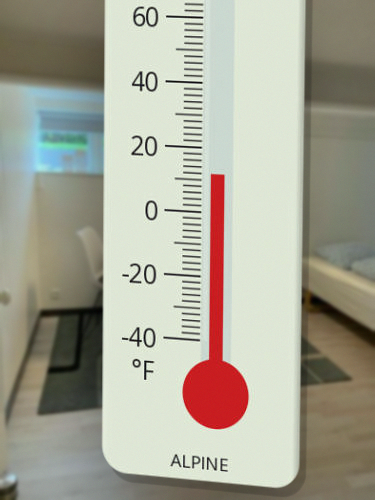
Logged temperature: 12 °F
